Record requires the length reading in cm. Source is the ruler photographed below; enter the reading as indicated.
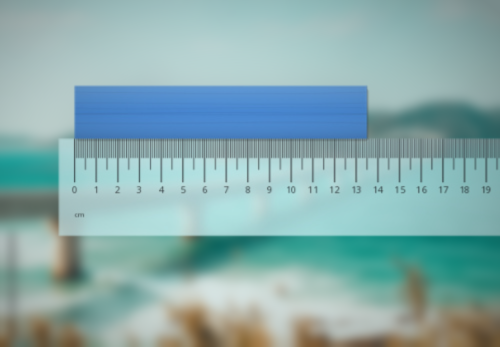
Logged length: 13.5 cm
